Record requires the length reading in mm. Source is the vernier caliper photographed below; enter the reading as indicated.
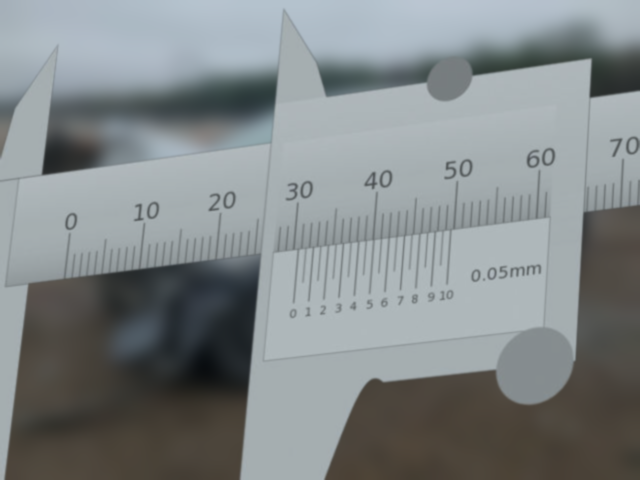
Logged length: 30.6 mm
